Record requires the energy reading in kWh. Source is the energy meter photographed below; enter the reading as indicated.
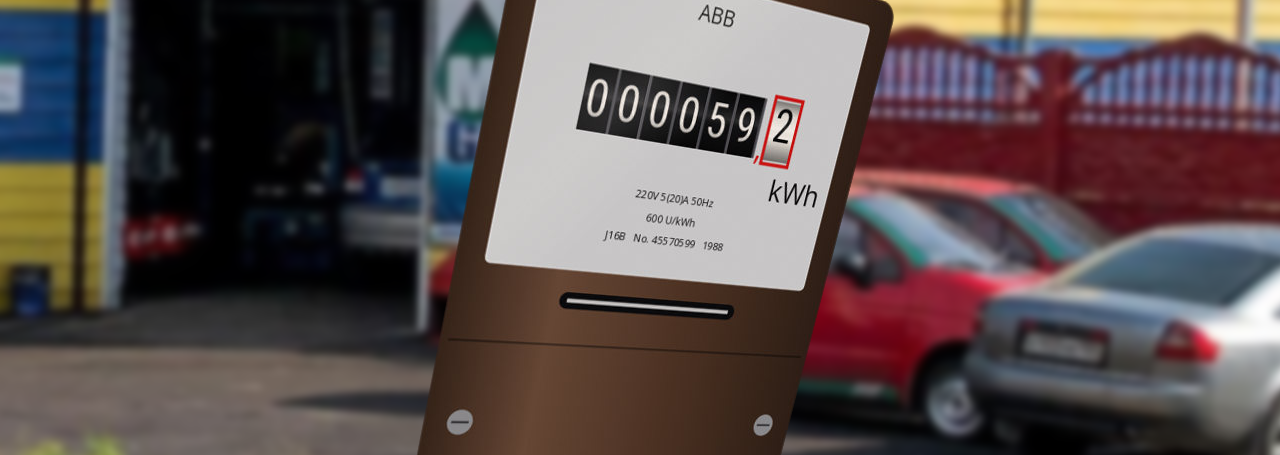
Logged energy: 59.2 kWh
